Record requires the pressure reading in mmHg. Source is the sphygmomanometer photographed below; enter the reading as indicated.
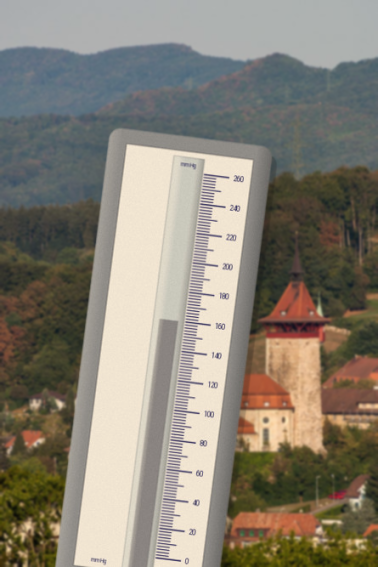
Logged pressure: 160 mmHg
